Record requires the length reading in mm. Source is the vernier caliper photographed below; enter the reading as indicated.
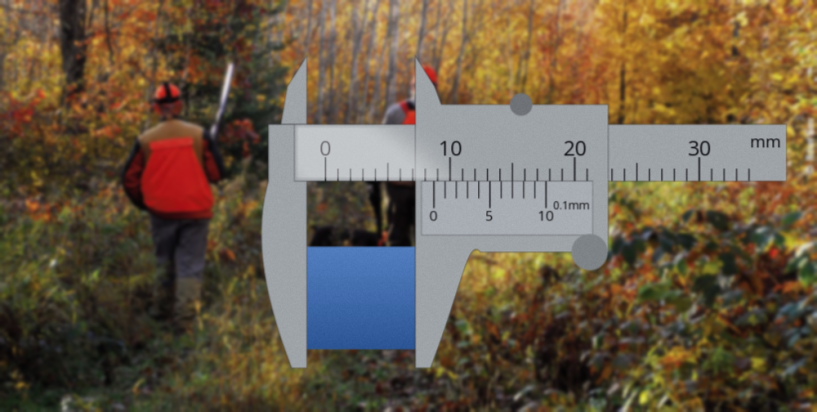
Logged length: 8.7 mm
